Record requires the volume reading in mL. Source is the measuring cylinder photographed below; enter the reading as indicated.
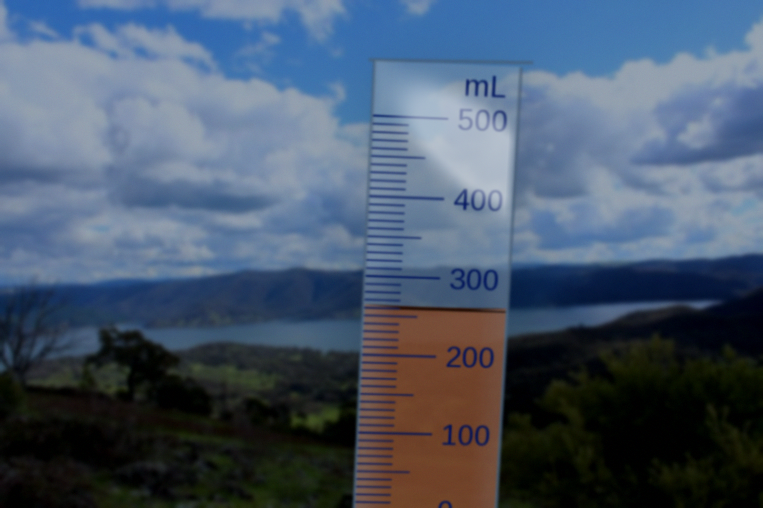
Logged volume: 260 mL
